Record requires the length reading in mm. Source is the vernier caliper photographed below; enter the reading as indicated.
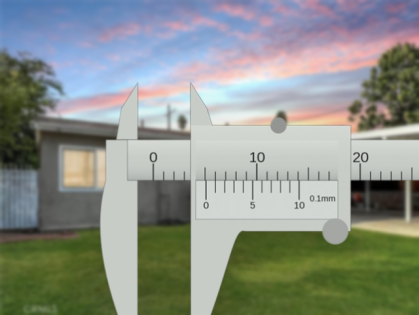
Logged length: 5.1 mm
